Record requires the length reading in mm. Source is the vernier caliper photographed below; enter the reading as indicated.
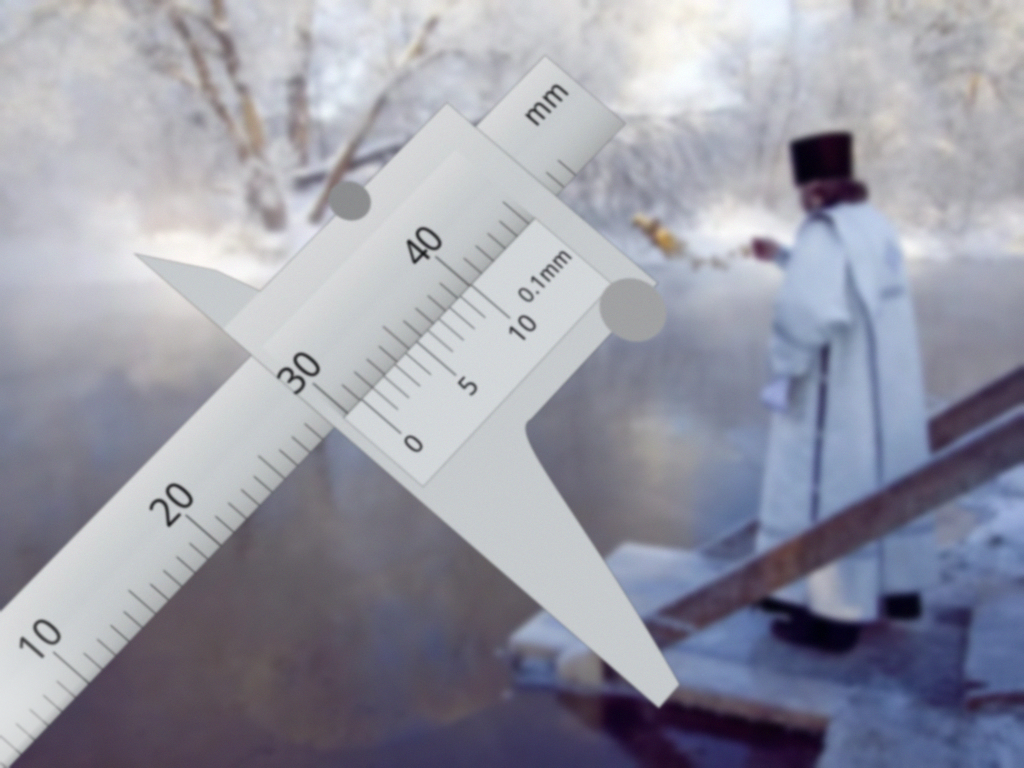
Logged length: 31.1 mm
